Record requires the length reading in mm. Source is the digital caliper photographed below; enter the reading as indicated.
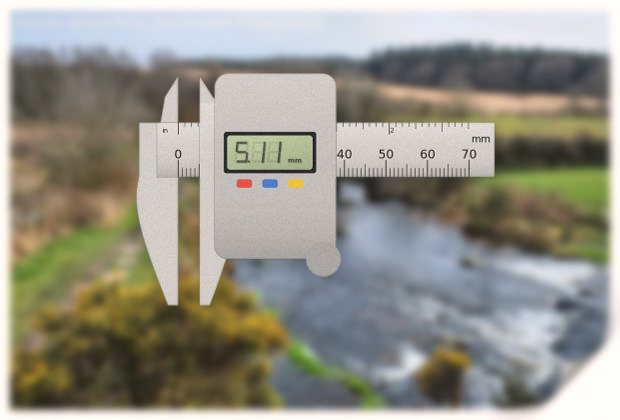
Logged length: 5.11 mm
